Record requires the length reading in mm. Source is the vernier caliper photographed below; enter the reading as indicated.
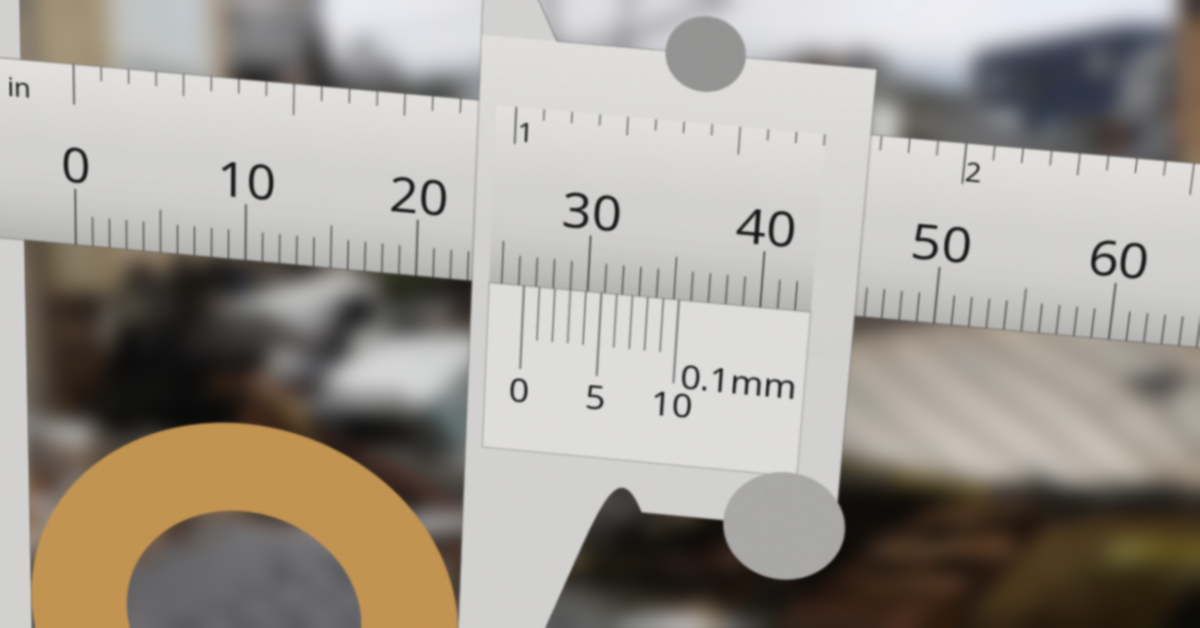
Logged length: 26.3 mm
